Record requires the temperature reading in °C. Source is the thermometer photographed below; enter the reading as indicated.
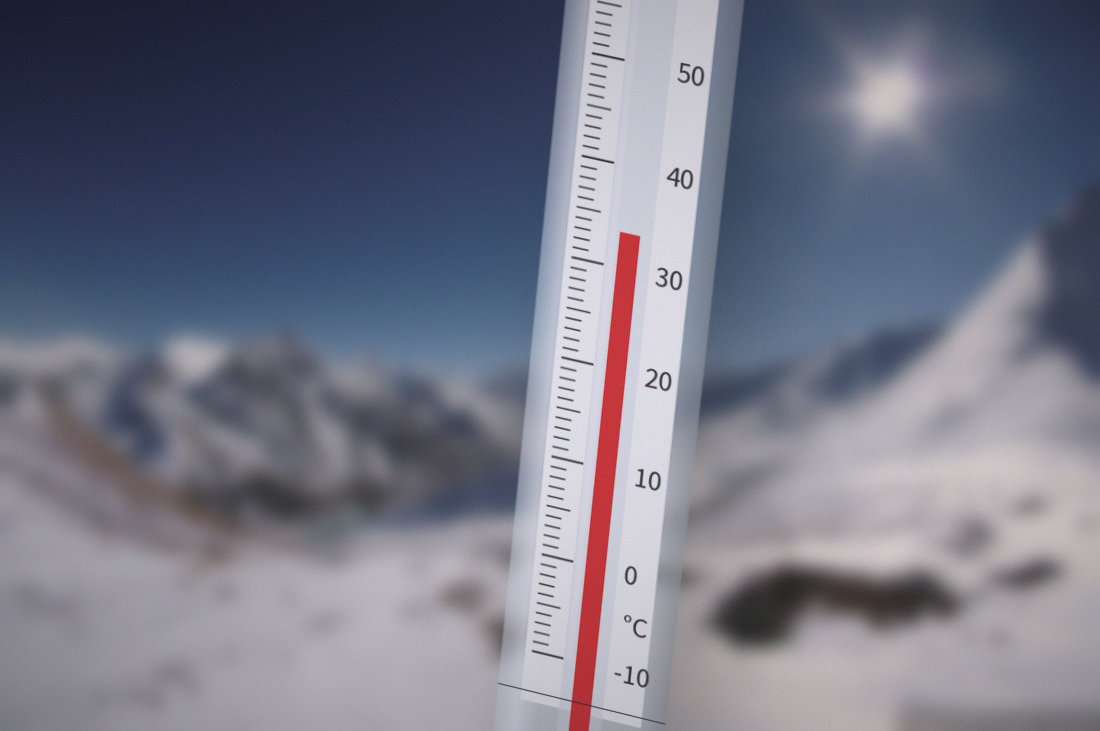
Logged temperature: 33.5 °C
